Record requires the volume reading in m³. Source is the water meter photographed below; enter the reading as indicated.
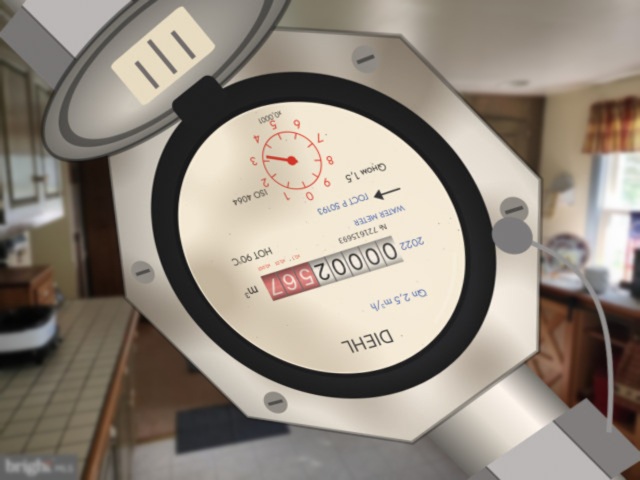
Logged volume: 2.5673 m³
